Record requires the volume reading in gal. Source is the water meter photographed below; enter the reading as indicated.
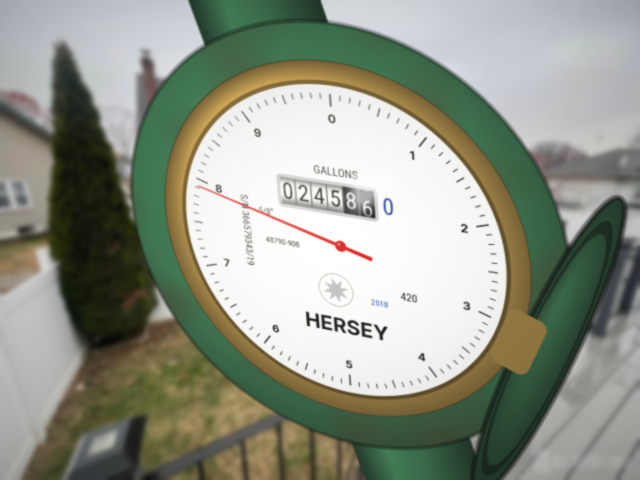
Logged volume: 245857.9 gal
